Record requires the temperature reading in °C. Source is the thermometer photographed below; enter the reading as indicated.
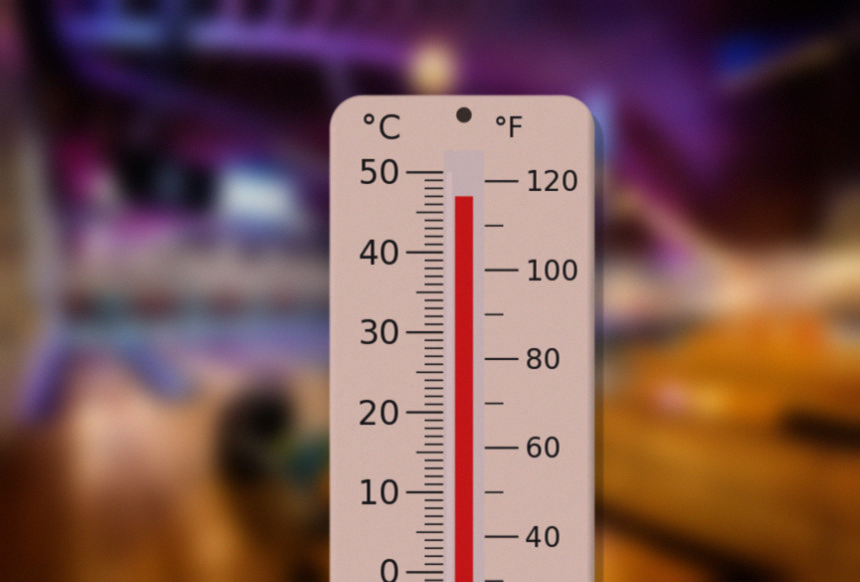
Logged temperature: 47 °C
